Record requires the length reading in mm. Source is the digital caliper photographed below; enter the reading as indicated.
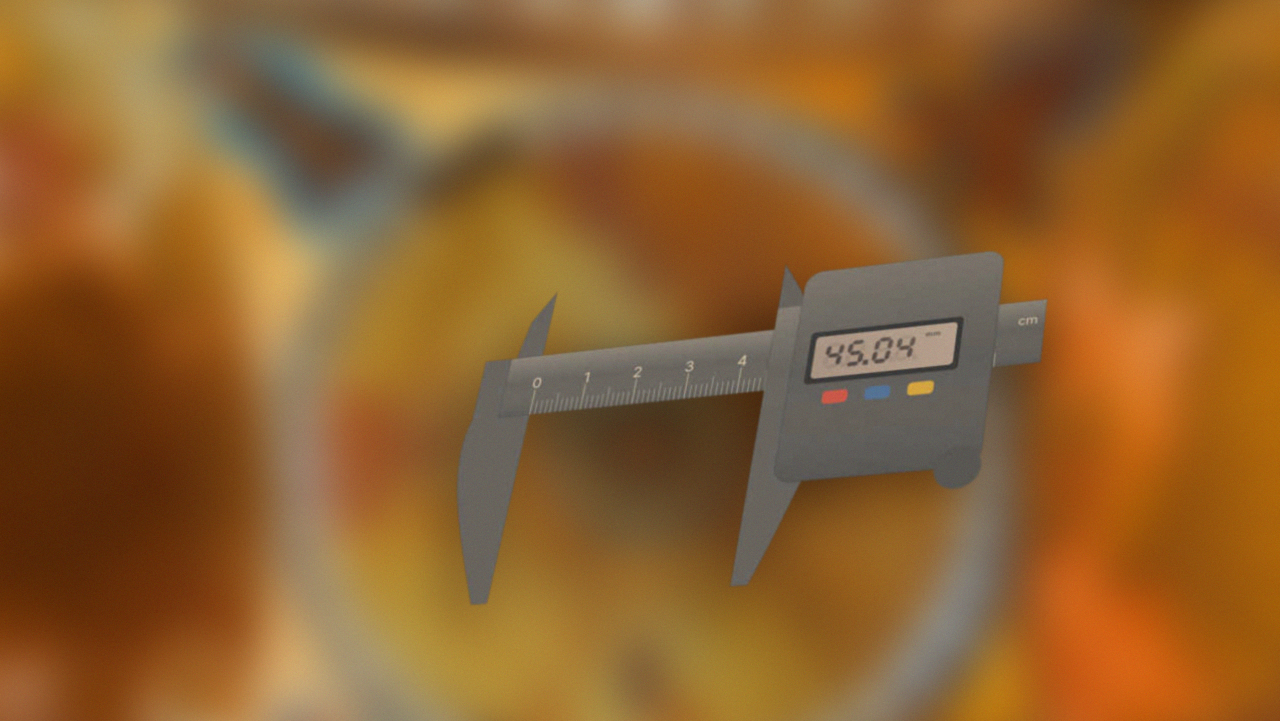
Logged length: 45.04 mm
